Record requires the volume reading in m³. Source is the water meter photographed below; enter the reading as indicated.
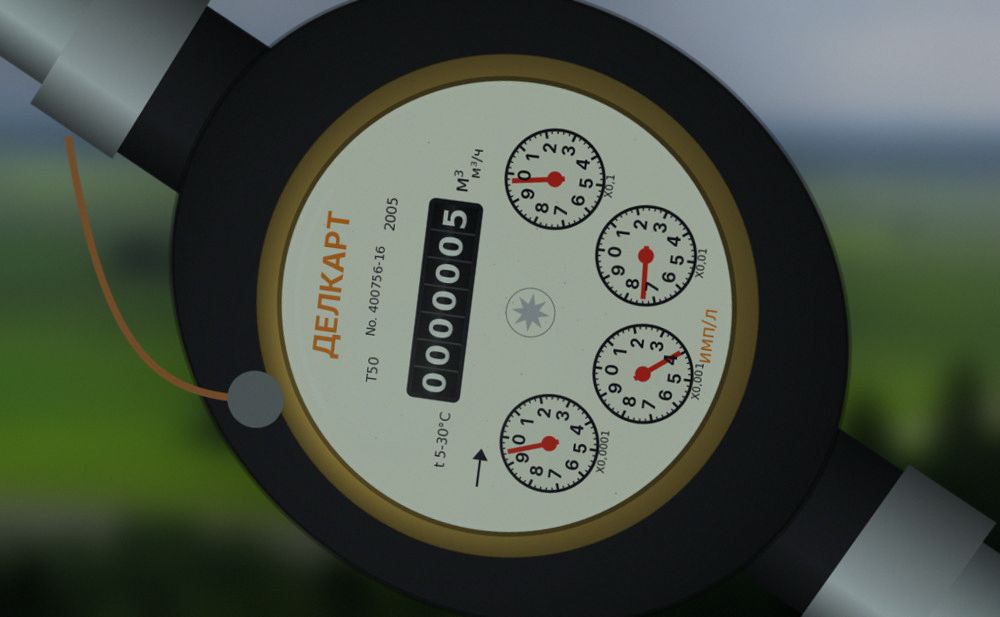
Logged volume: 4.9739 m³
